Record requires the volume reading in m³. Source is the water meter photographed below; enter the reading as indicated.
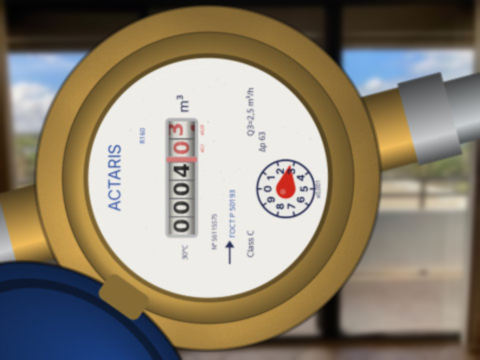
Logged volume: 4.032 m³
